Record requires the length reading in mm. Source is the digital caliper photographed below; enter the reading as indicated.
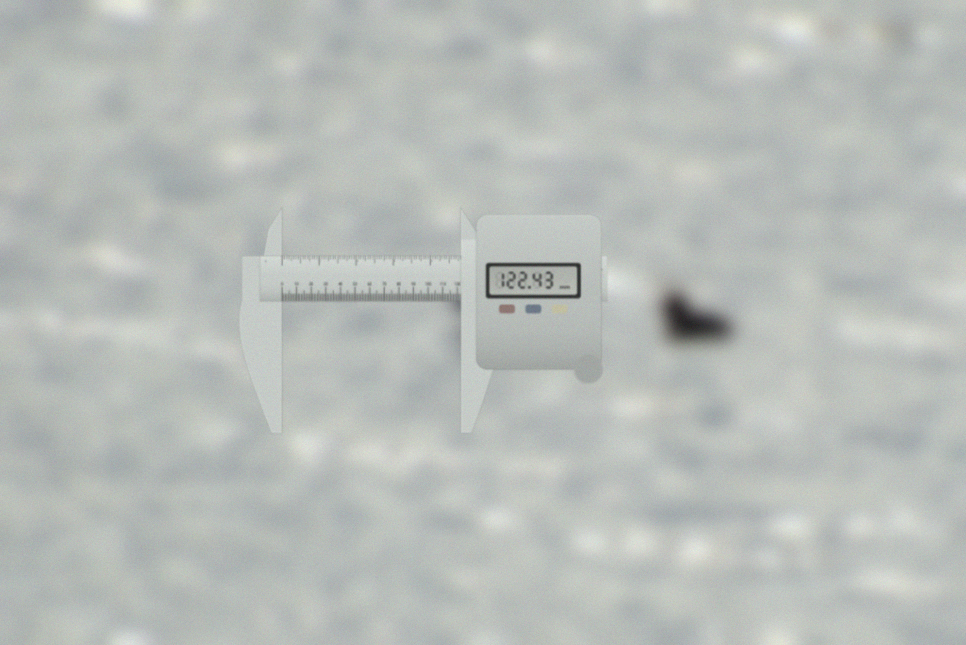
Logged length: 122.43 mm
